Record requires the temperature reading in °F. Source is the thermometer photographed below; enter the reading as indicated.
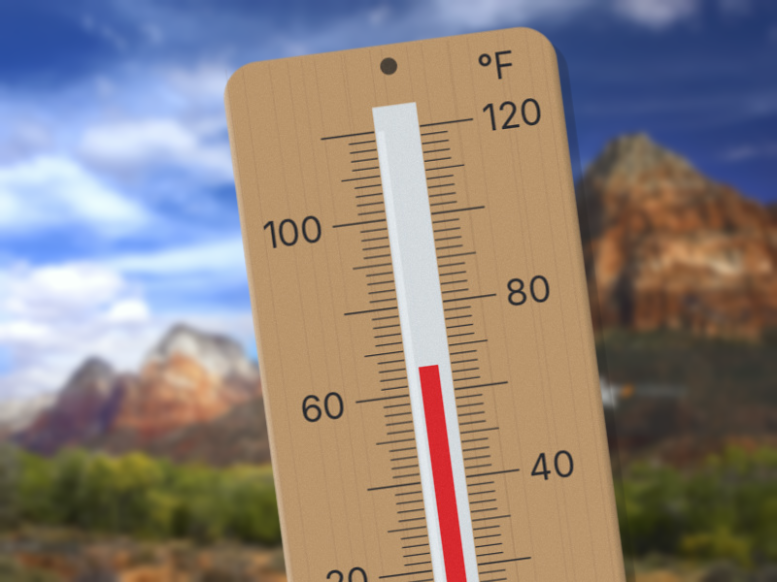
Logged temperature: 66 °F
